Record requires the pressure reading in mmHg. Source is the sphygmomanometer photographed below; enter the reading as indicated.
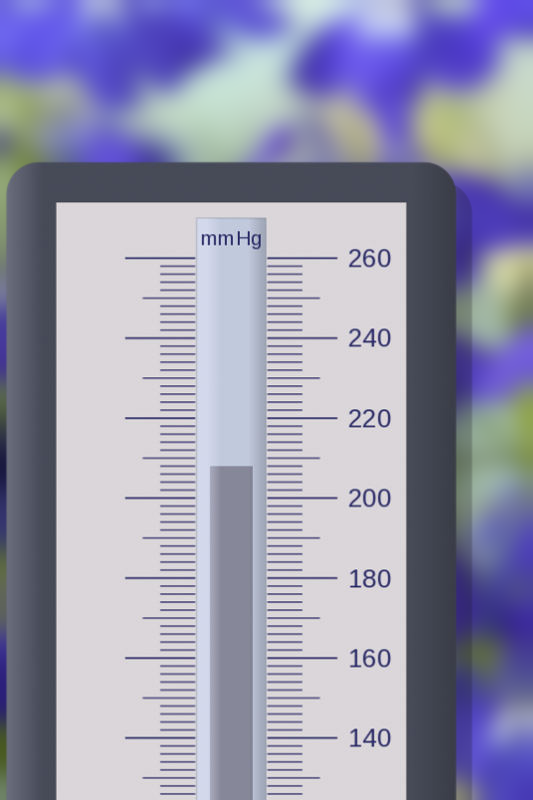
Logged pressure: 208 mmHg
